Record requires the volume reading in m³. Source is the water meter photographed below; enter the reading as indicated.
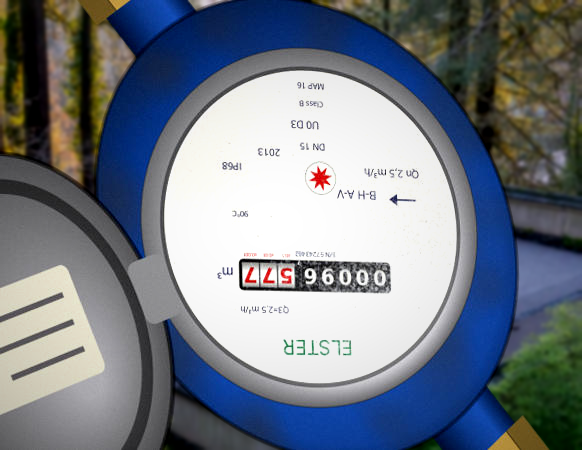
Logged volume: 96.577 m³
